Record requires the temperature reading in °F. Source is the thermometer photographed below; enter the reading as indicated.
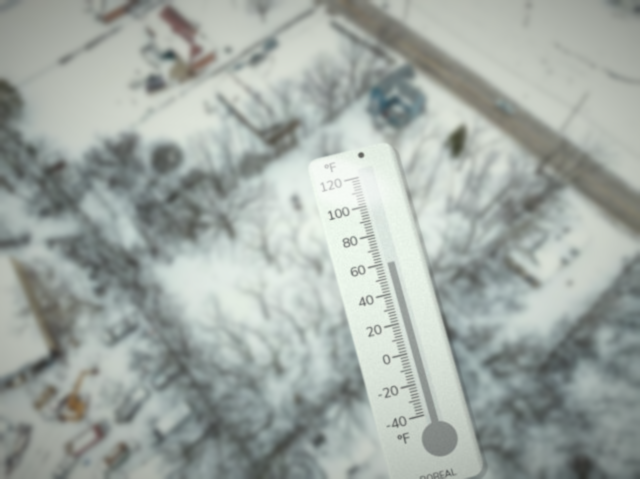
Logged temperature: 60 °F
